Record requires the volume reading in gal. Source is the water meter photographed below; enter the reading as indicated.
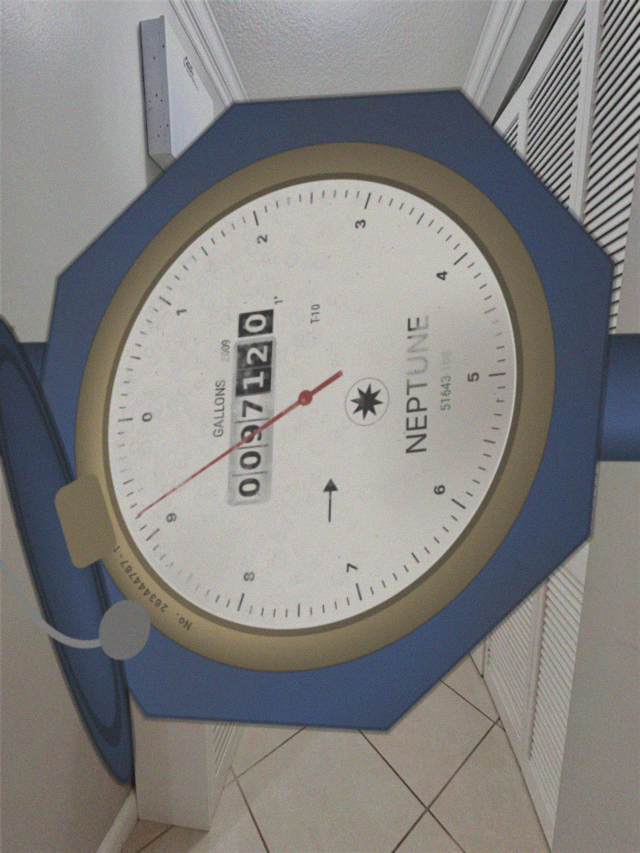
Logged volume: 97119.2 gal
